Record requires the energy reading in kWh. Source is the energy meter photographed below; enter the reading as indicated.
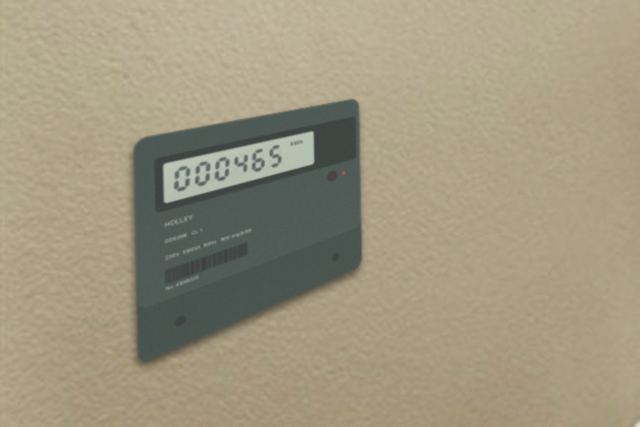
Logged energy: 465 kWh
